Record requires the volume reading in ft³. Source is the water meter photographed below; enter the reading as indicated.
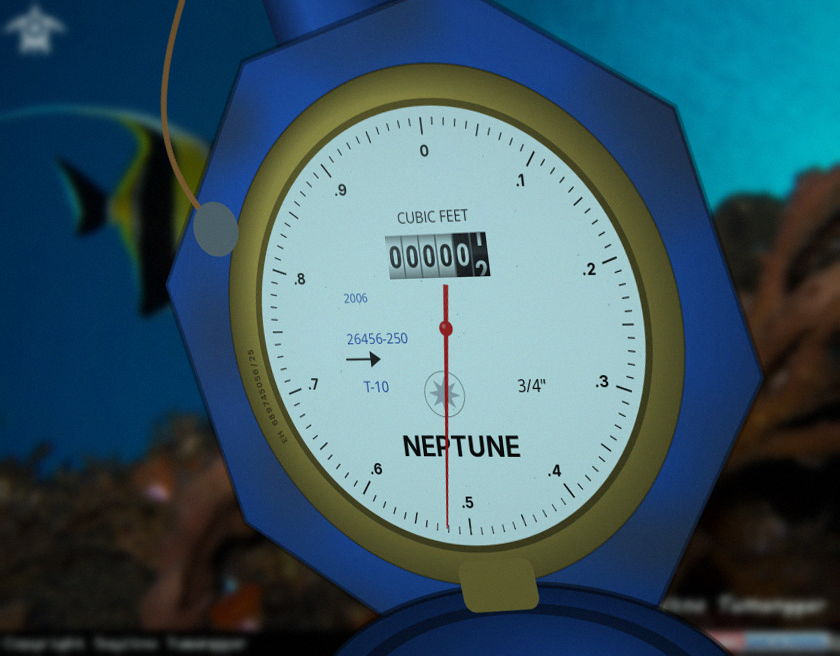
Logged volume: 1.52 ft³
